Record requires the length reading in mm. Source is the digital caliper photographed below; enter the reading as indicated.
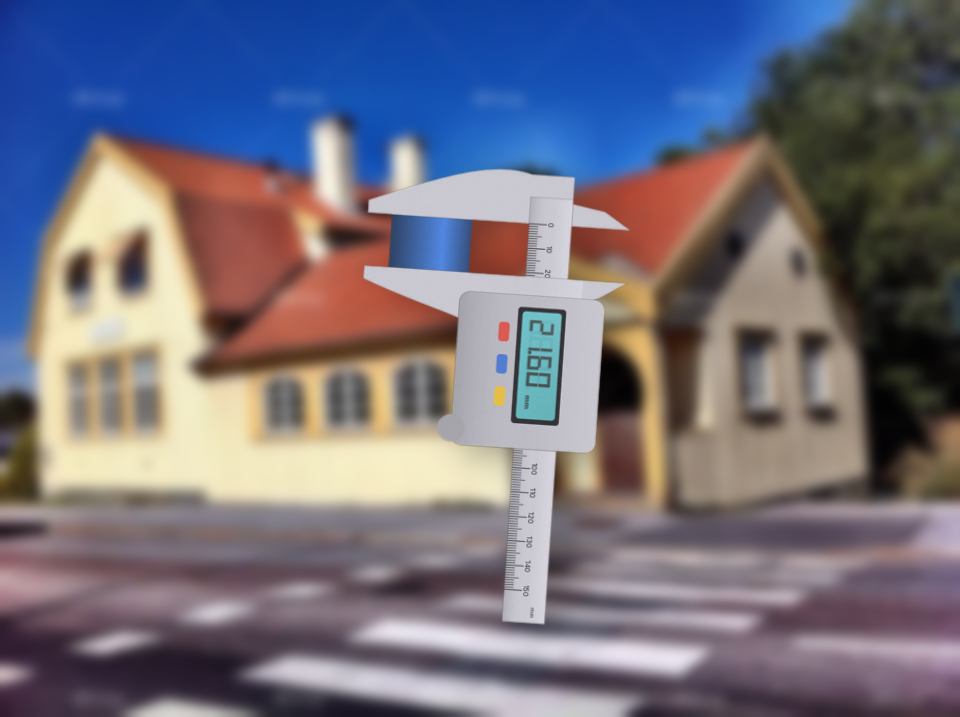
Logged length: 21.60 mm
